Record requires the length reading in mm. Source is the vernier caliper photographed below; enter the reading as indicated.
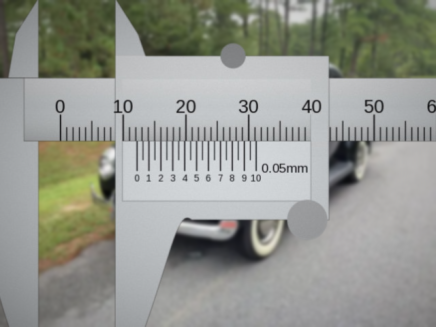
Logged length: 12.2 mm
